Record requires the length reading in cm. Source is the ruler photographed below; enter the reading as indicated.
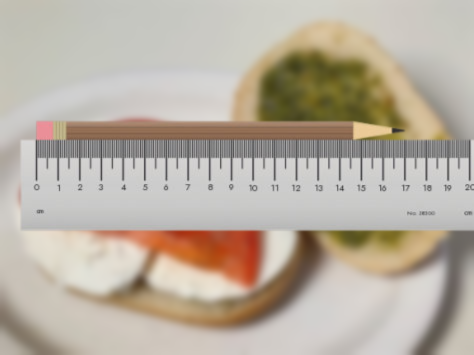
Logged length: 17 cm
